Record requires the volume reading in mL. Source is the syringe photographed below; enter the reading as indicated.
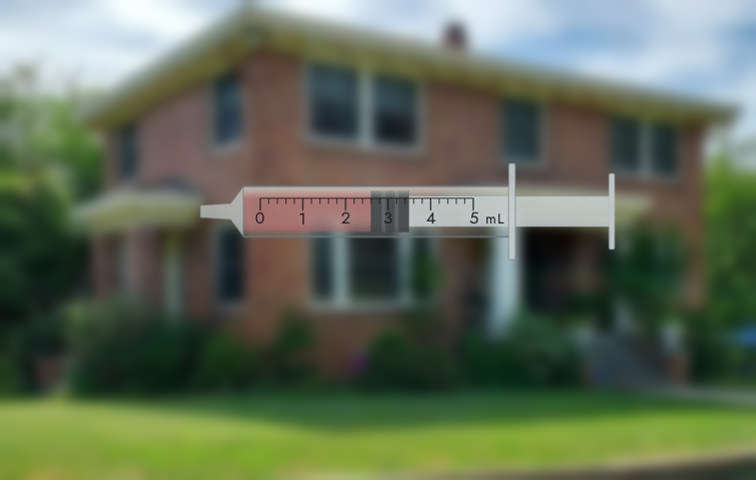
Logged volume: 2.6 mL
